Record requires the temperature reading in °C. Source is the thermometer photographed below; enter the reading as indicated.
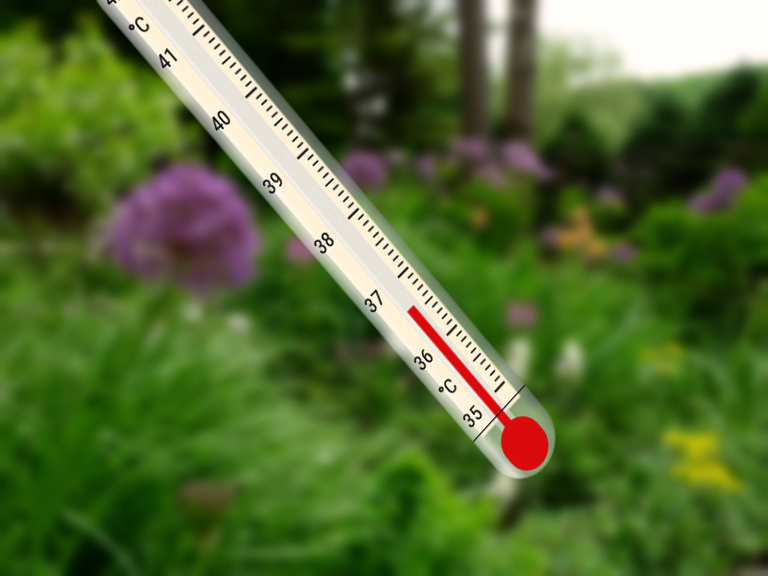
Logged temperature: 36.6 °C
